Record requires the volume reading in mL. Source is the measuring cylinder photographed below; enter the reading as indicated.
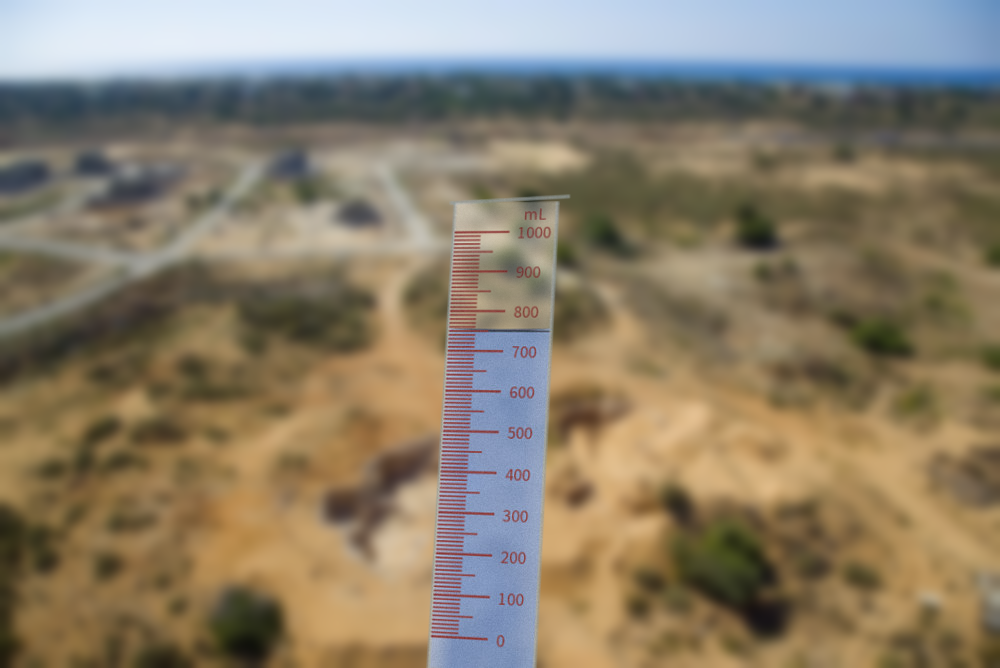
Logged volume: 750 mL
